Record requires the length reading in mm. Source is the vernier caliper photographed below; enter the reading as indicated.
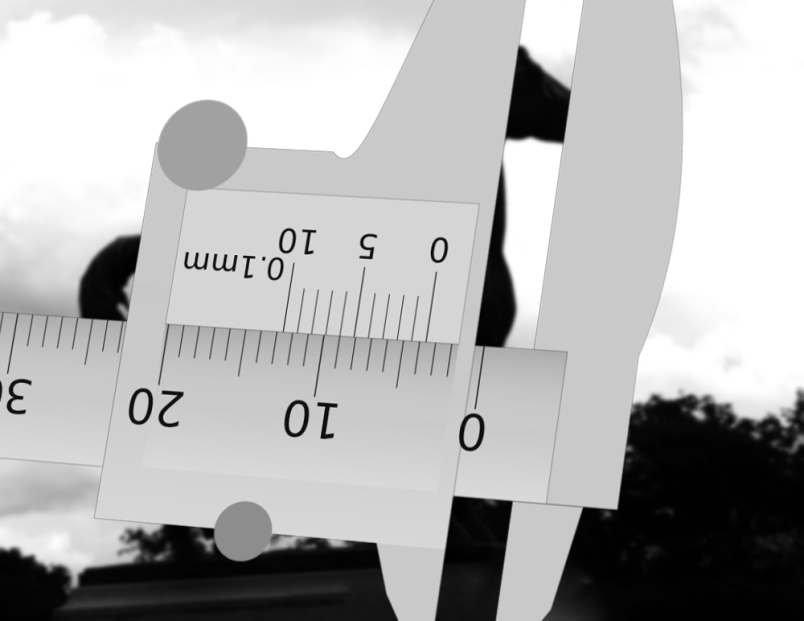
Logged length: 3.6 mm
